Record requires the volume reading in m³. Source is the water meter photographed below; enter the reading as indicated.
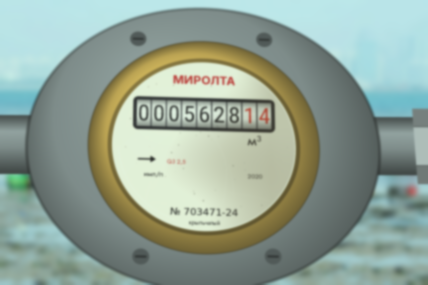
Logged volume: 5628.14 m³
